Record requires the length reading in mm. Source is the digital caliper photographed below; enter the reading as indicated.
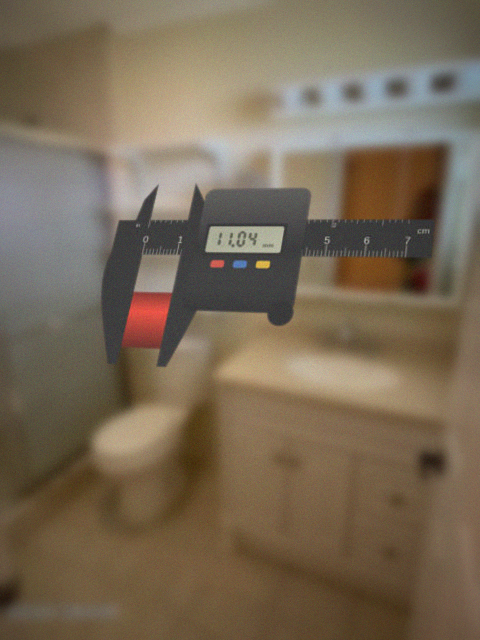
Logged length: 11.04 mm
